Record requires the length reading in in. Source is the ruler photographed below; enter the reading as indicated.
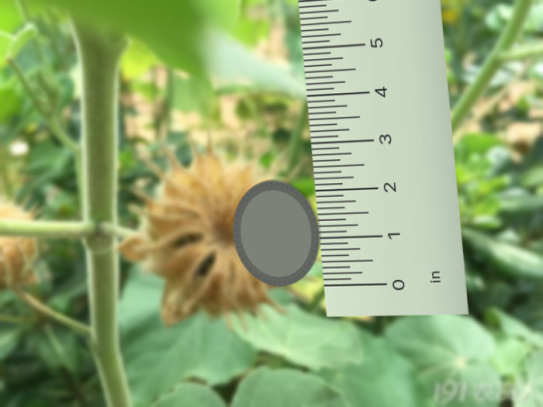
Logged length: 2.25 in
